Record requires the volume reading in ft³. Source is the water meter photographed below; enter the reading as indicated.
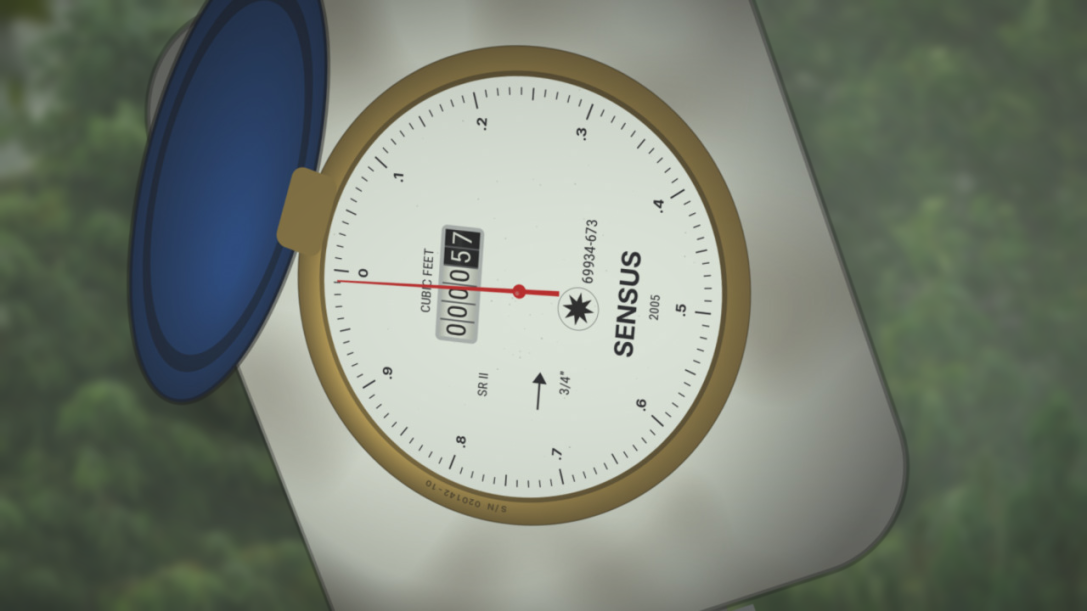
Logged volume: 56.99 ft³
